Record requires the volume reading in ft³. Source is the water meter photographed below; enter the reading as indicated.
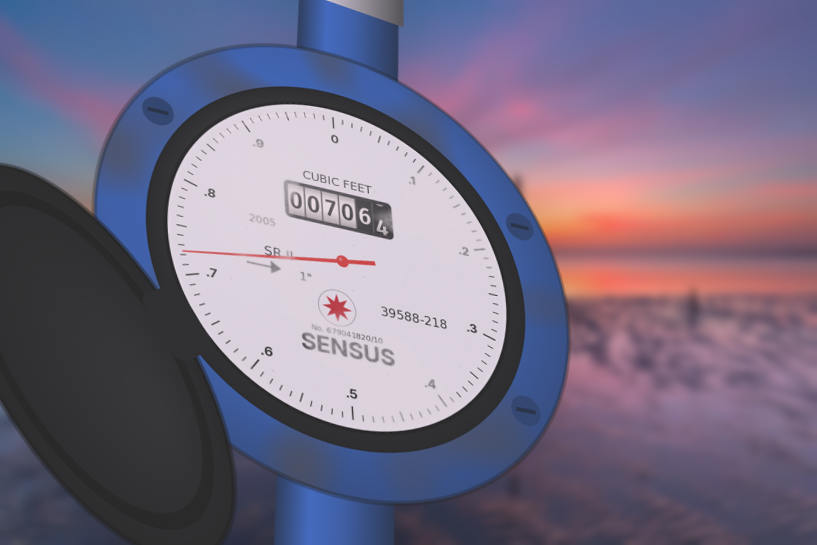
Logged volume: 7063.72 ft³
